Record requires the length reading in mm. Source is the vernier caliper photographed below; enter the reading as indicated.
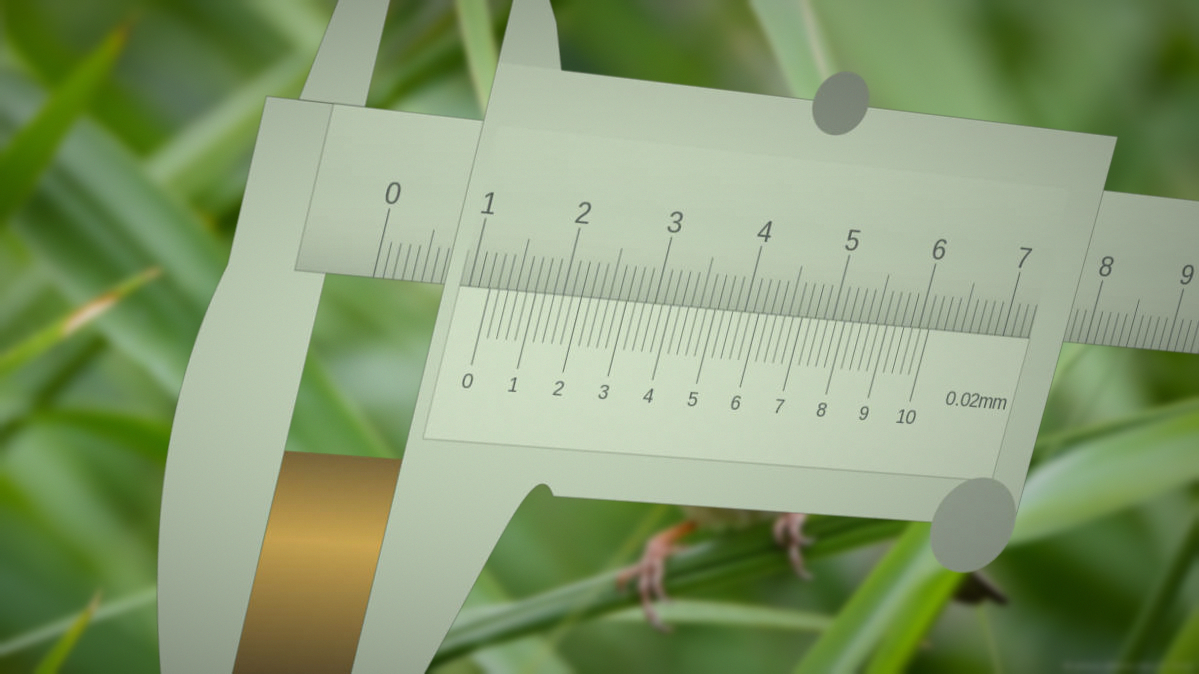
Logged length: 12.2 mm
